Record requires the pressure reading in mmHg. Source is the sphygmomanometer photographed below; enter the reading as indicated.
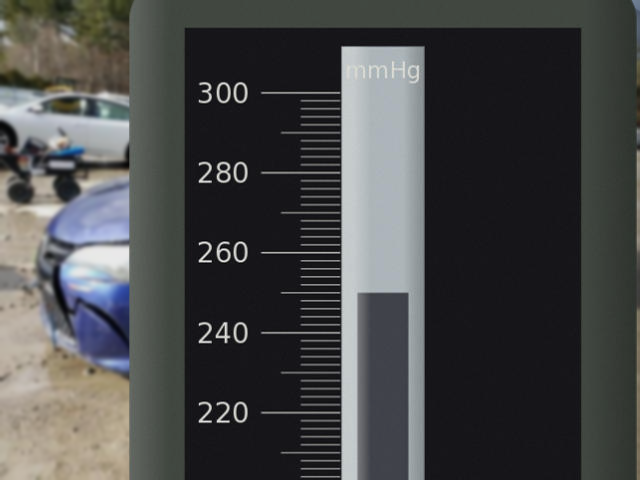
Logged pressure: 250 mmHg
